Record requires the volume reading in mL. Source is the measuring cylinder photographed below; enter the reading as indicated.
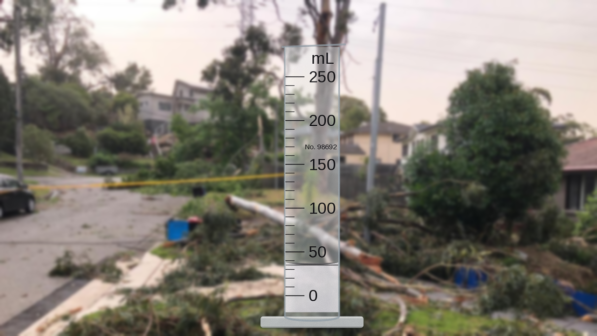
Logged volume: 35 mL
